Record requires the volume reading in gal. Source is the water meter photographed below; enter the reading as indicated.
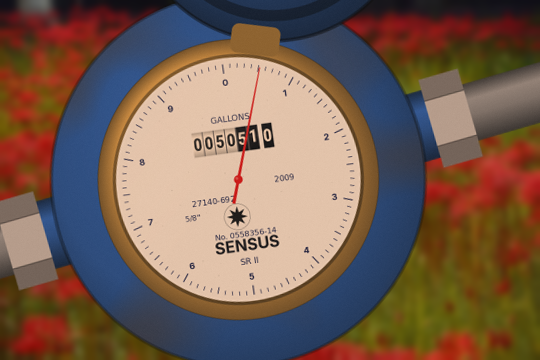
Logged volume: 50510.5 gal
